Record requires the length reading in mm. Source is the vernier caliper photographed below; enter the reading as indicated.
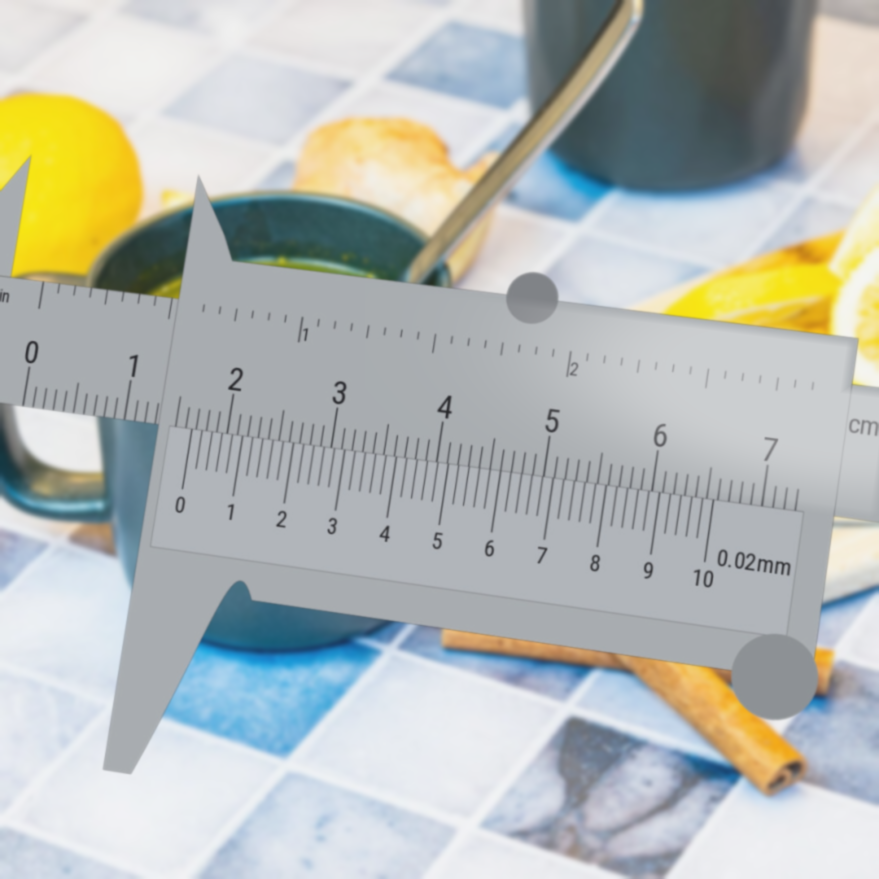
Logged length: 16.6 mm
